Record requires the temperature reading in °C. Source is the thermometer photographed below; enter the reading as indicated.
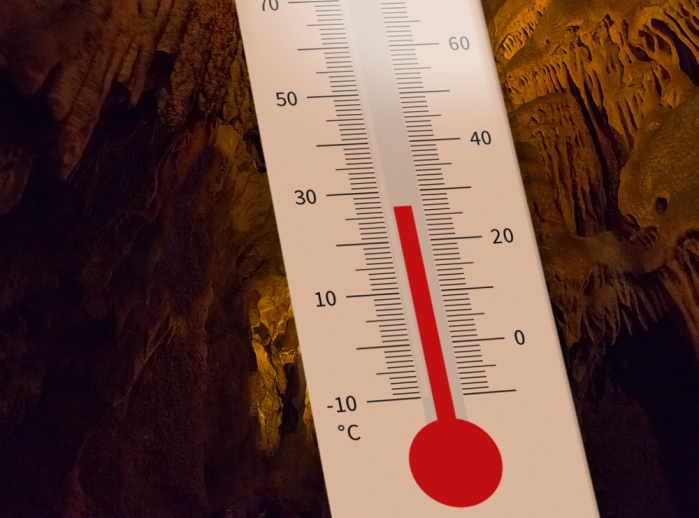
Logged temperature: 27 °C
